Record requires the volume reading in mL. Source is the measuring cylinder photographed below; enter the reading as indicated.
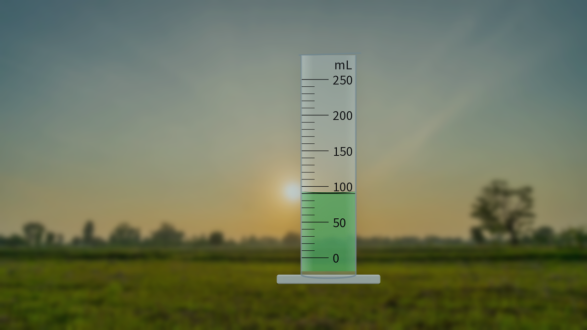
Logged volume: 90 mL
